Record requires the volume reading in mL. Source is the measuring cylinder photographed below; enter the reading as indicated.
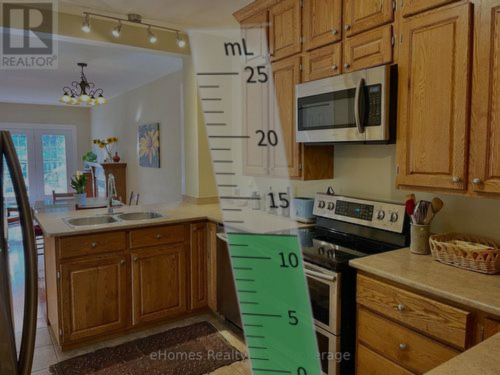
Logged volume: 12 mL
